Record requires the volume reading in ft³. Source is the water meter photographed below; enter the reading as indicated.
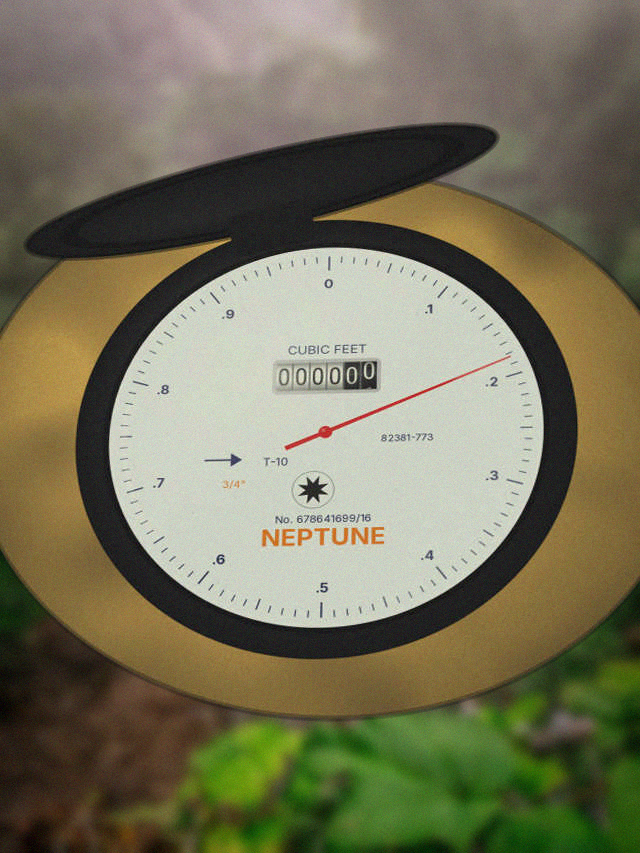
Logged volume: 0.18 ft³
